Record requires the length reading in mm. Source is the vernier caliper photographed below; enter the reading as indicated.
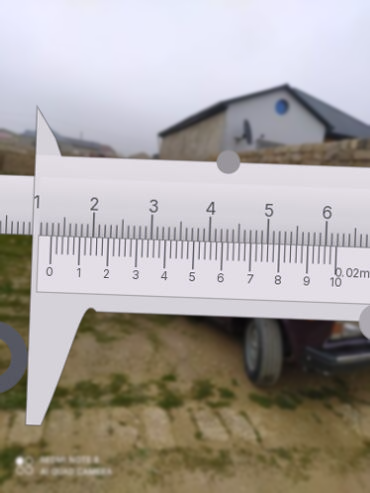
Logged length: 12.8 mm
